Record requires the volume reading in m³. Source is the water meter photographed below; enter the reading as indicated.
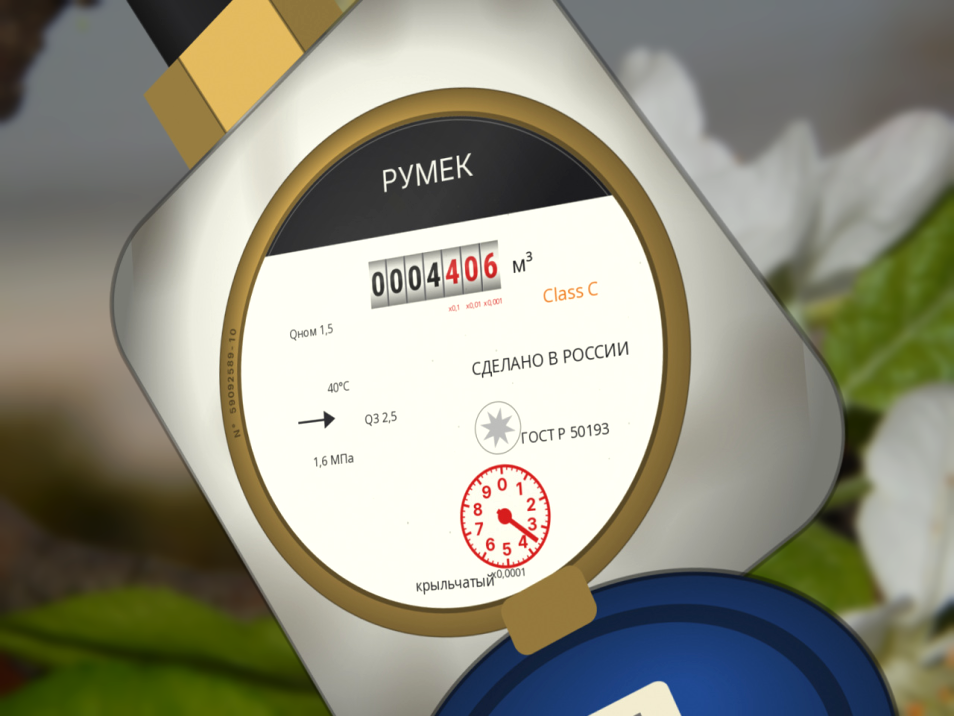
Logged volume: 4.4063 m³
